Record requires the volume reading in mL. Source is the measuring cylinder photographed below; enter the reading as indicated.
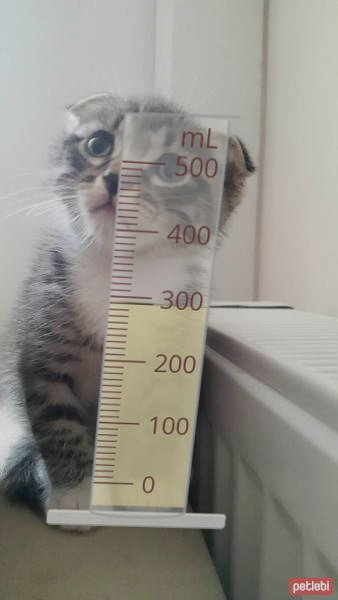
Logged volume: 290 mL
